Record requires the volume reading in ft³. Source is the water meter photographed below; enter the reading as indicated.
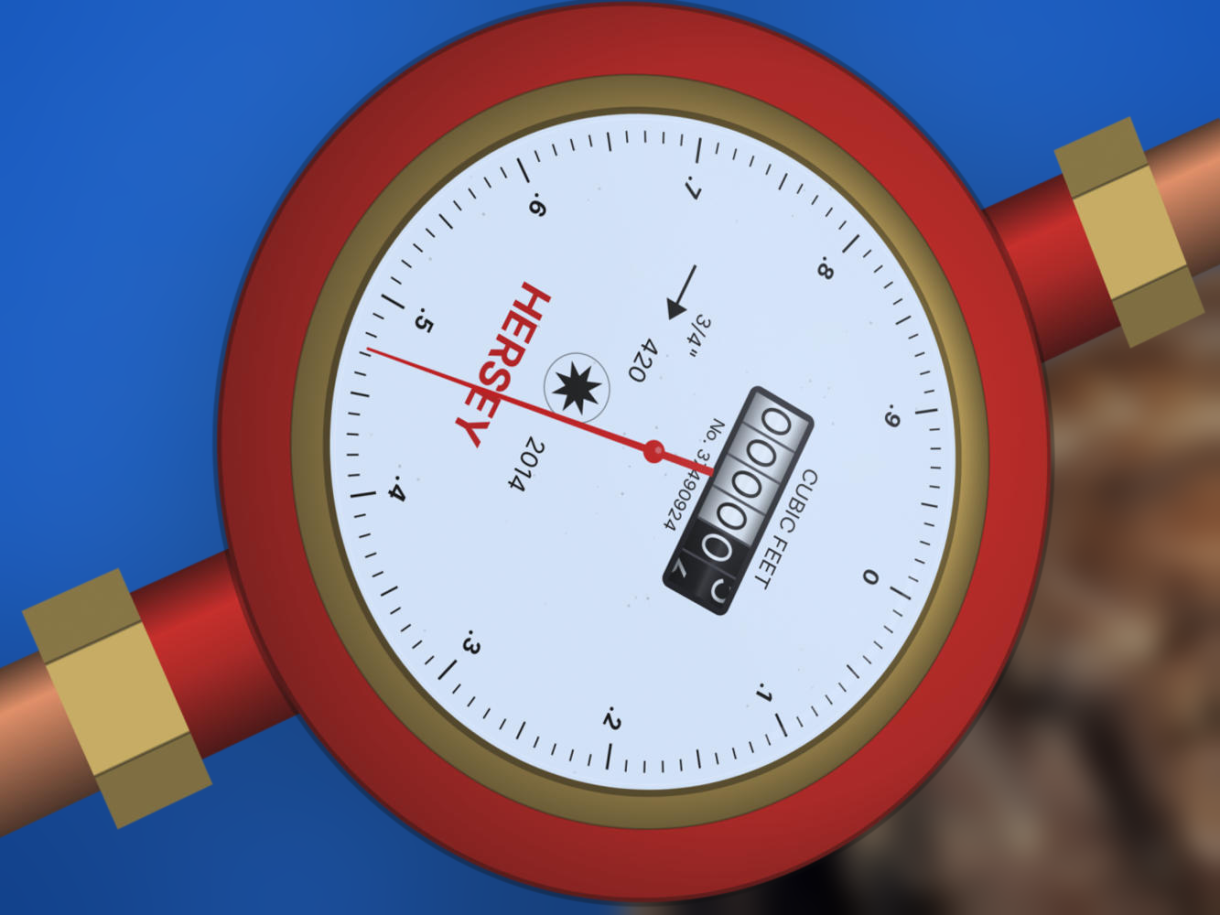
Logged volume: 5.47 ft³
